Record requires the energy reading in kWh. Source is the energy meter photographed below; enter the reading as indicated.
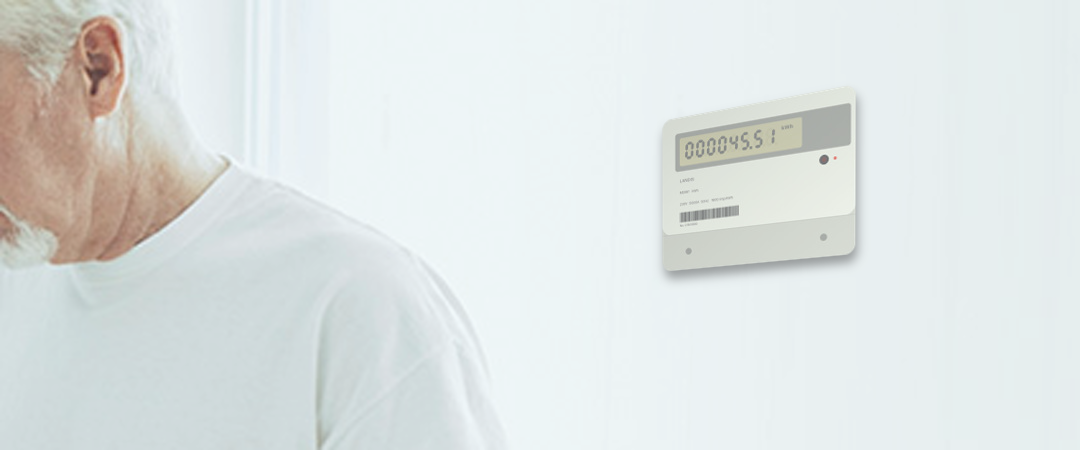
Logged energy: 45.51 kWh
